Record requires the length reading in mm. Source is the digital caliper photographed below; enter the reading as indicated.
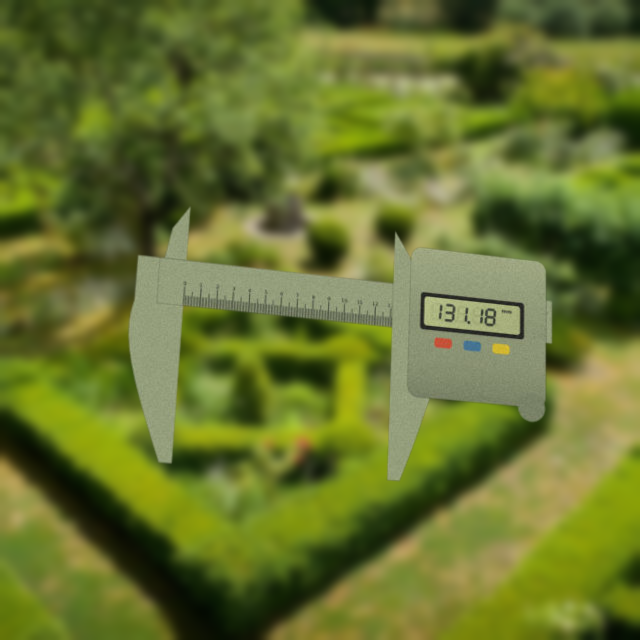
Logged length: 131.18 mm
